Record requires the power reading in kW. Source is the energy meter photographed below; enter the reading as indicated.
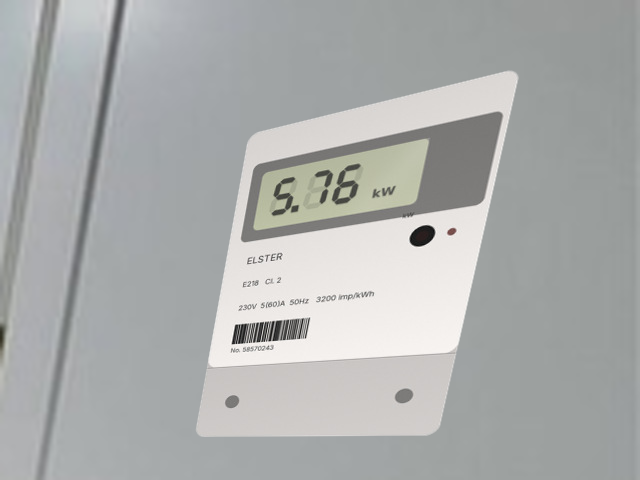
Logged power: 5.76 kW
